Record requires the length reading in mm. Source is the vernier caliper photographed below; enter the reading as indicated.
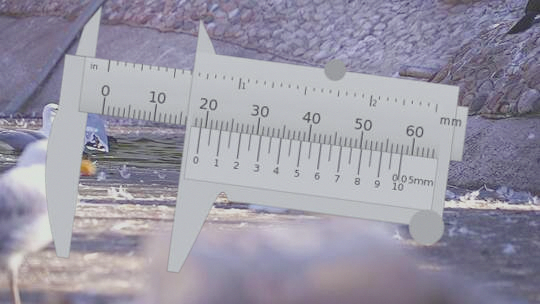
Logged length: 19.0 mm
